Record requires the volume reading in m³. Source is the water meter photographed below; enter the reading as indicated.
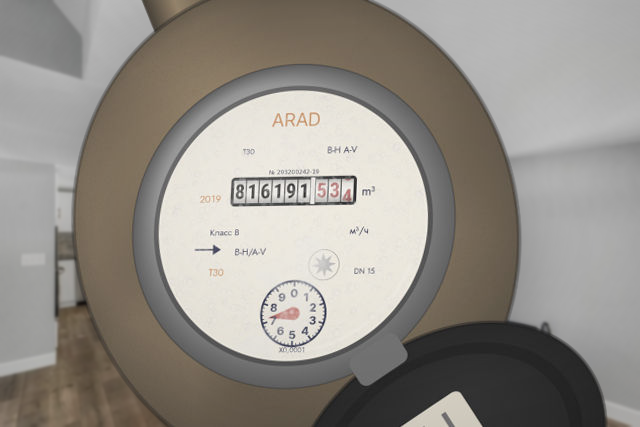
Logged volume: 816191.5337 m³
